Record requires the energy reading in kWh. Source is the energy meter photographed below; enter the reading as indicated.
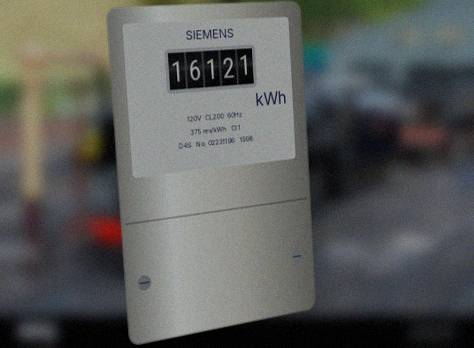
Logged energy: 16121 kWh
